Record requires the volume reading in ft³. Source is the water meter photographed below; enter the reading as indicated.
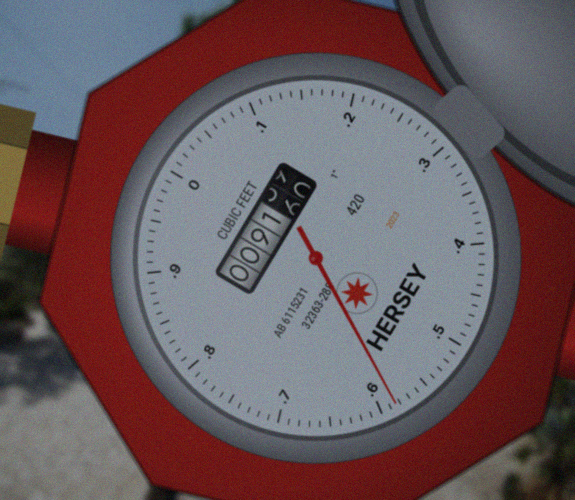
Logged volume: 9159.58 ft³
